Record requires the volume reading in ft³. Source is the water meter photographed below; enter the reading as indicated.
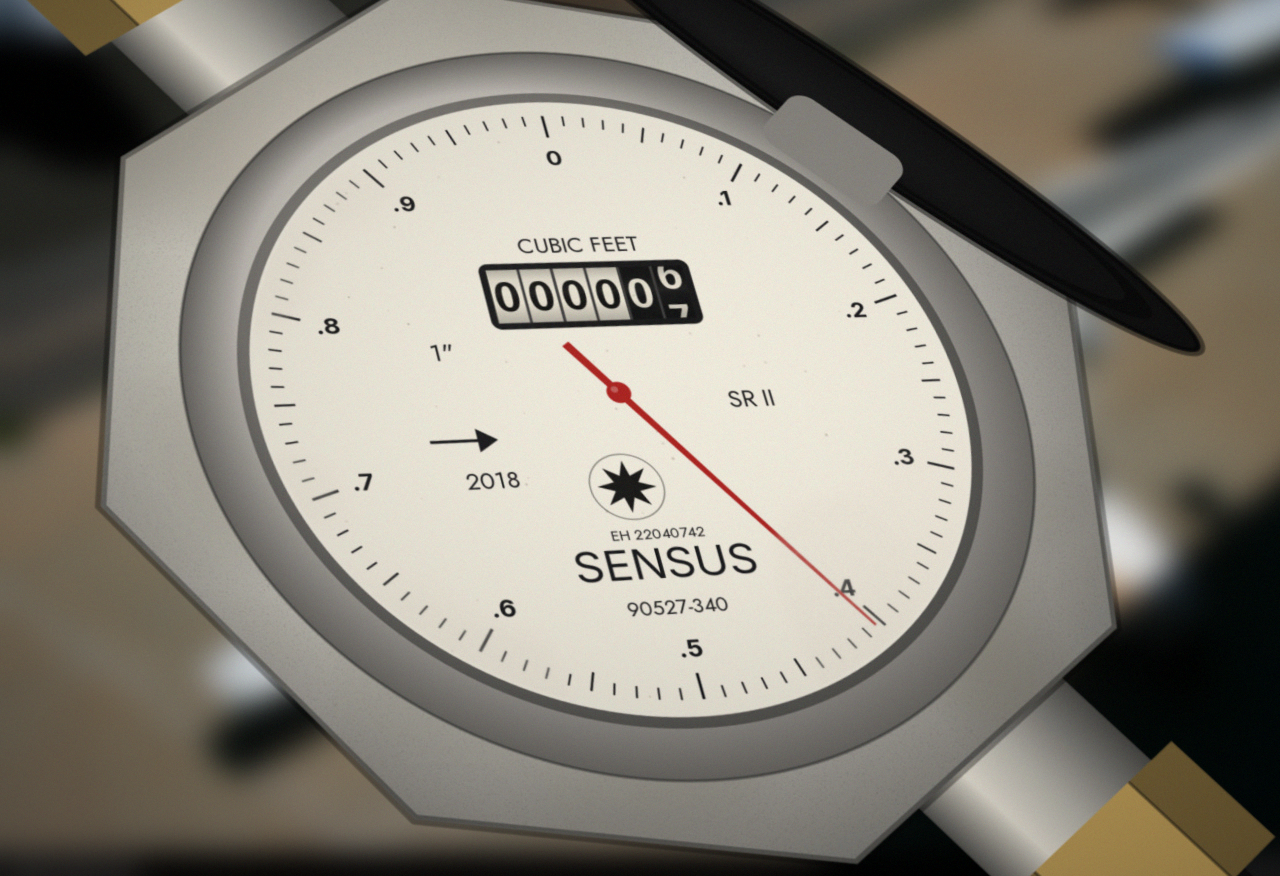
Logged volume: 6.40 ft³
